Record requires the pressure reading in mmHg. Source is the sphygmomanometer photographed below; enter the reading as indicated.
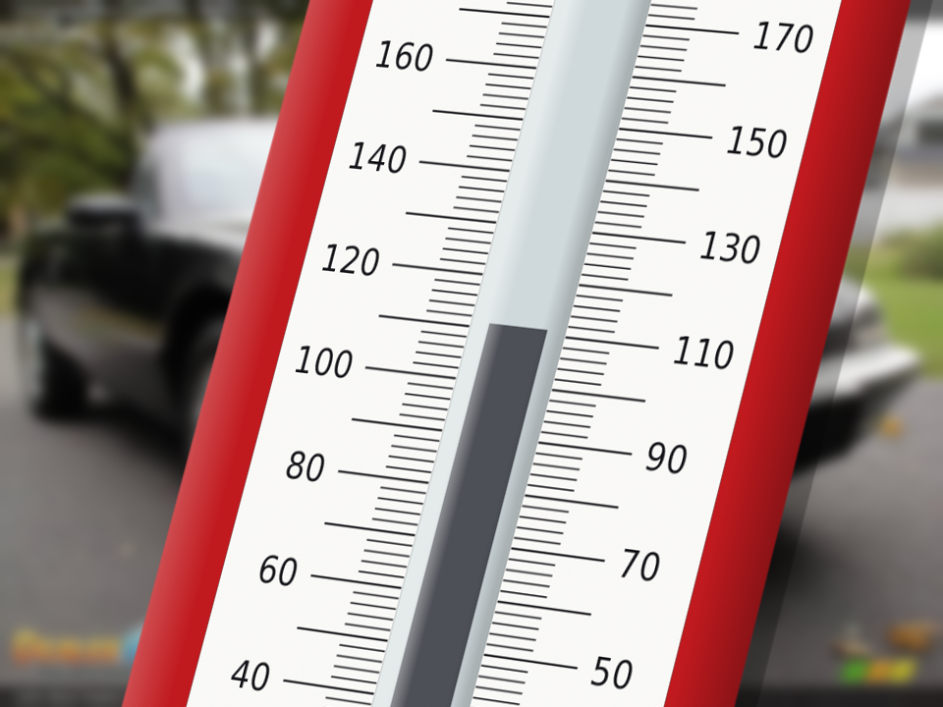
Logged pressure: 111 mmHg
